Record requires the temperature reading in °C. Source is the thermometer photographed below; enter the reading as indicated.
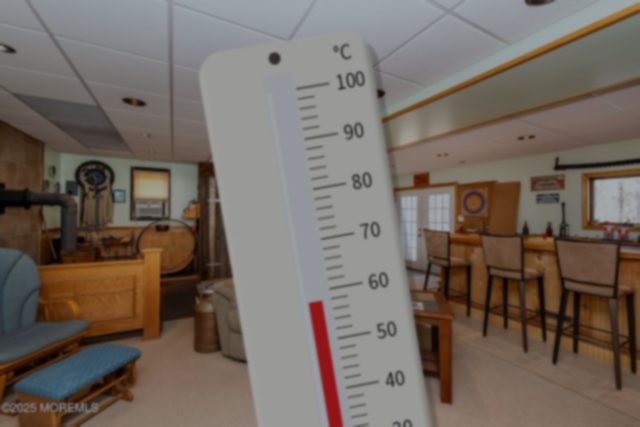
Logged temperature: 58 °C
